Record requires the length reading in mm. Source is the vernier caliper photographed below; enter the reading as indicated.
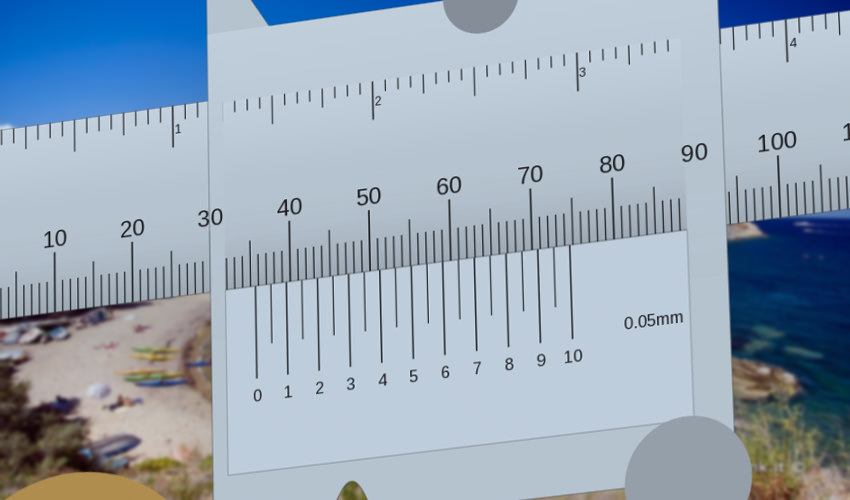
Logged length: 35.6 mm
